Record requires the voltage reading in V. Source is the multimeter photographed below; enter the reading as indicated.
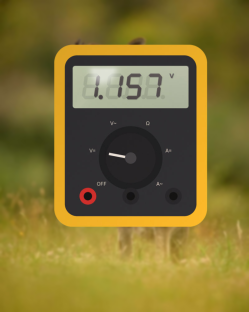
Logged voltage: 1.157 V
